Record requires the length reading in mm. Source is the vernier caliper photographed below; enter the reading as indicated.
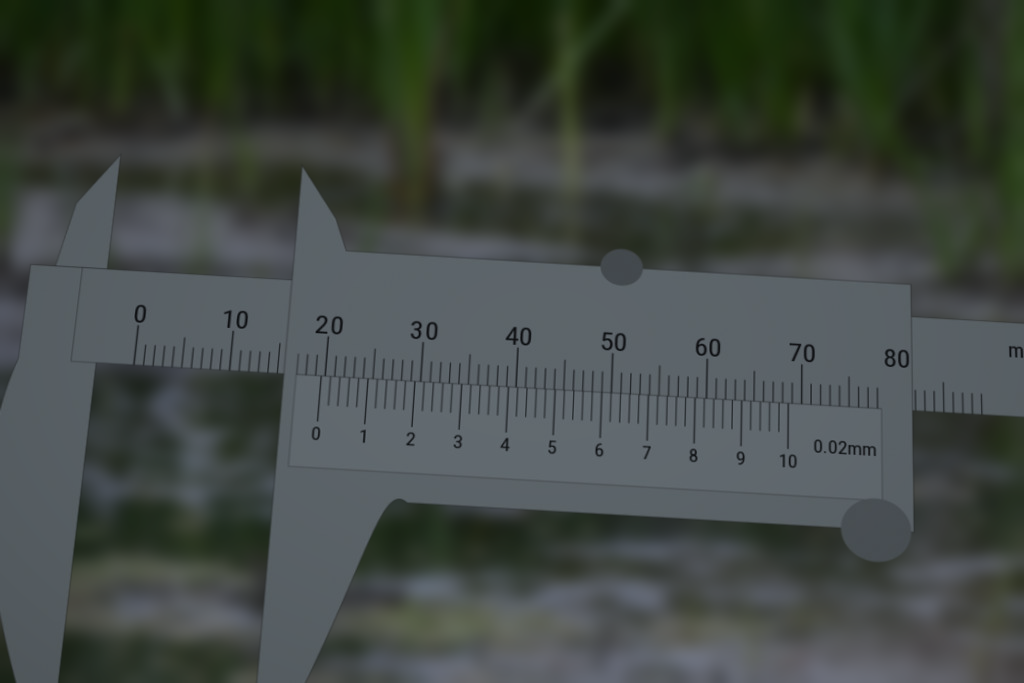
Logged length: 19.6 mm
